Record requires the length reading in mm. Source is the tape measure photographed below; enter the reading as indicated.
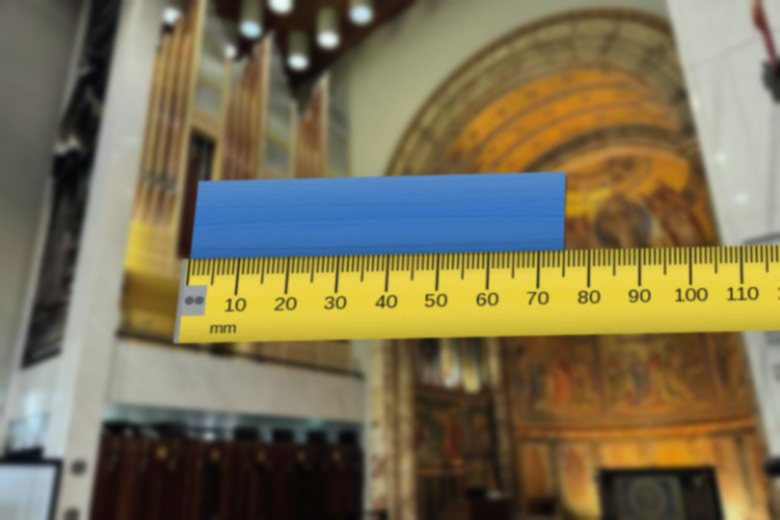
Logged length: 75 mm
